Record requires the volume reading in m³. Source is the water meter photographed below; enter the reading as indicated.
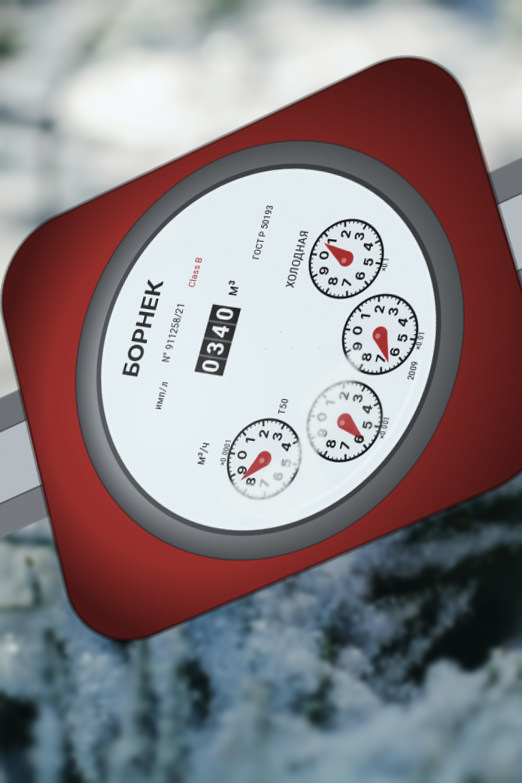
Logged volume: 340.0658 m³
